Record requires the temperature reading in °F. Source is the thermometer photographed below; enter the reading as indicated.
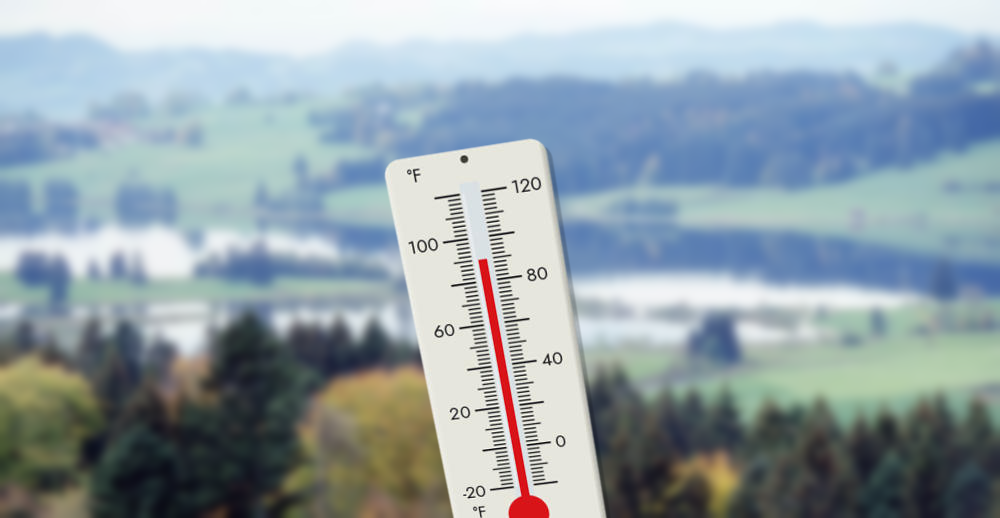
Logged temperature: 90 °F
